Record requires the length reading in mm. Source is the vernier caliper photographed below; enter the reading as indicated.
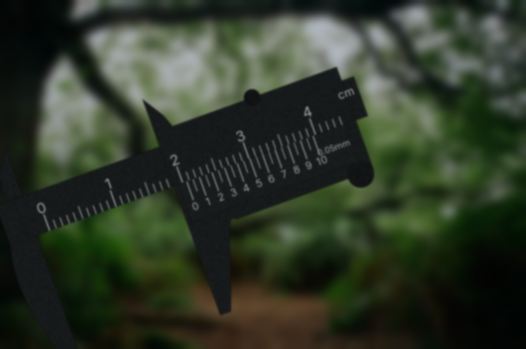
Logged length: 20.6 mm
